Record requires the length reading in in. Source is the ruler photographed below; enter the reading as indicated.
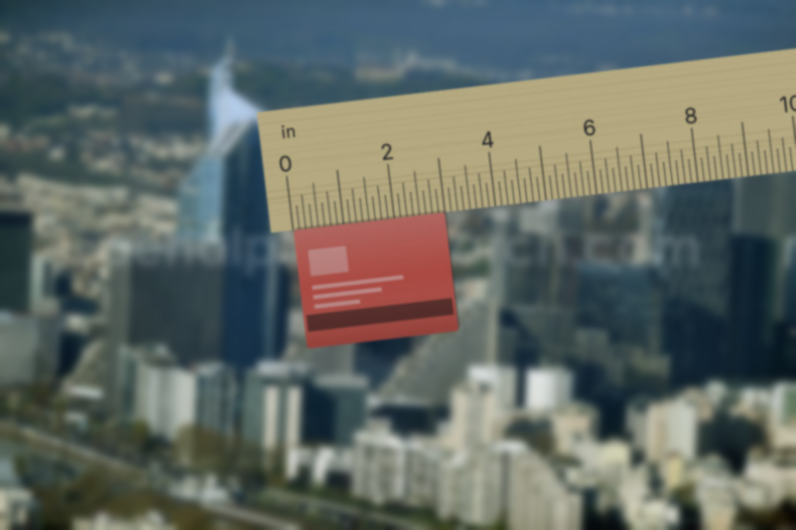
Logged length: 3 in
